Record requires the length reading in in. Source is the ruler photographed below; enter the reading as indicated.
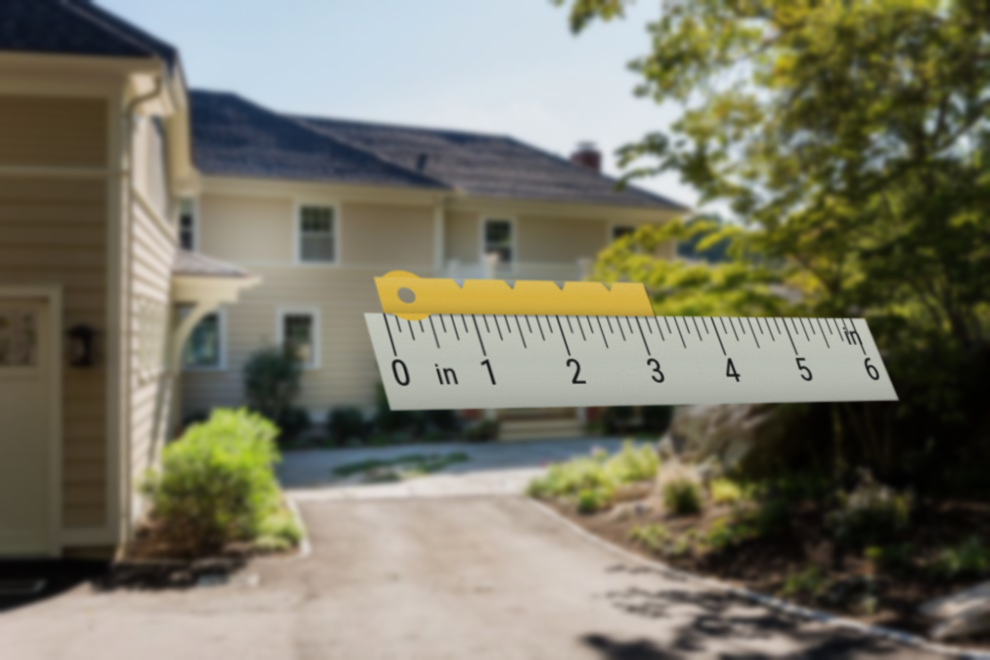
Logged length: 3.25 in
